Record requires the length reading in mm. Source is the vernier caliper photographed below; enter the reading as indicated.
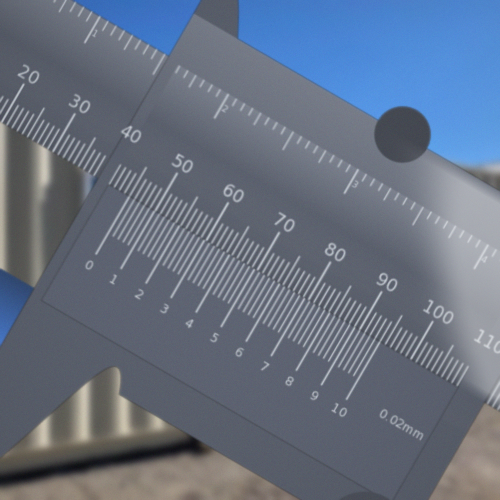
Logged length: 45.0 mm
